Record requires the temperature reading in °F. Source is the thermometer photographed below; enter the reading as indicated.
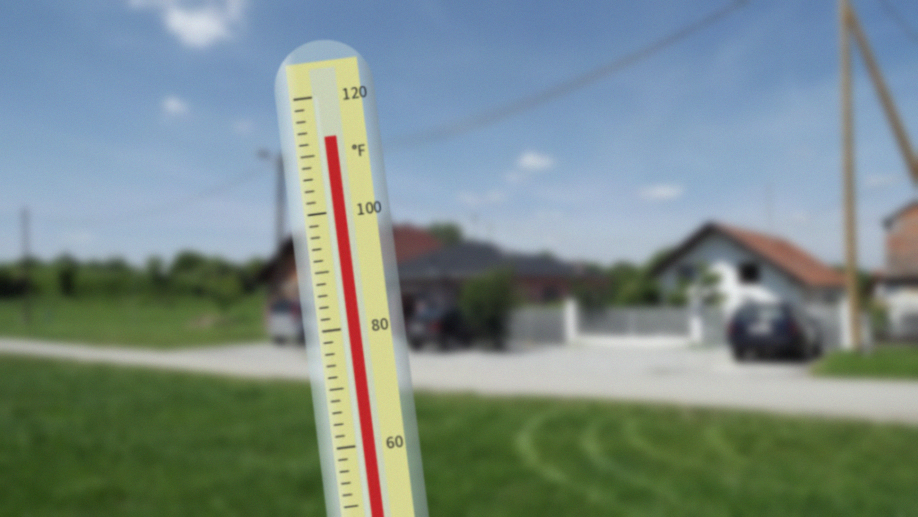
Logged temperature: 113 °F
